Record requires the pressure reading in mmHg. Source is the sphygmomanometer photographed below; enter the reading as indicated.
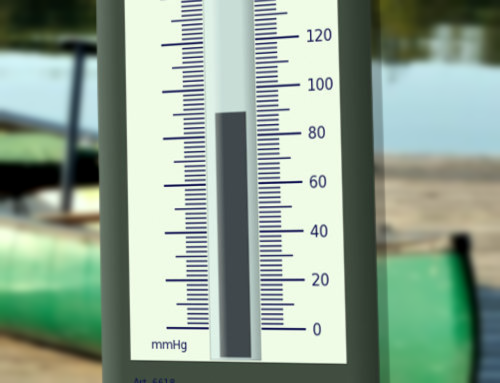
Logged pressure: 90 mmHg
